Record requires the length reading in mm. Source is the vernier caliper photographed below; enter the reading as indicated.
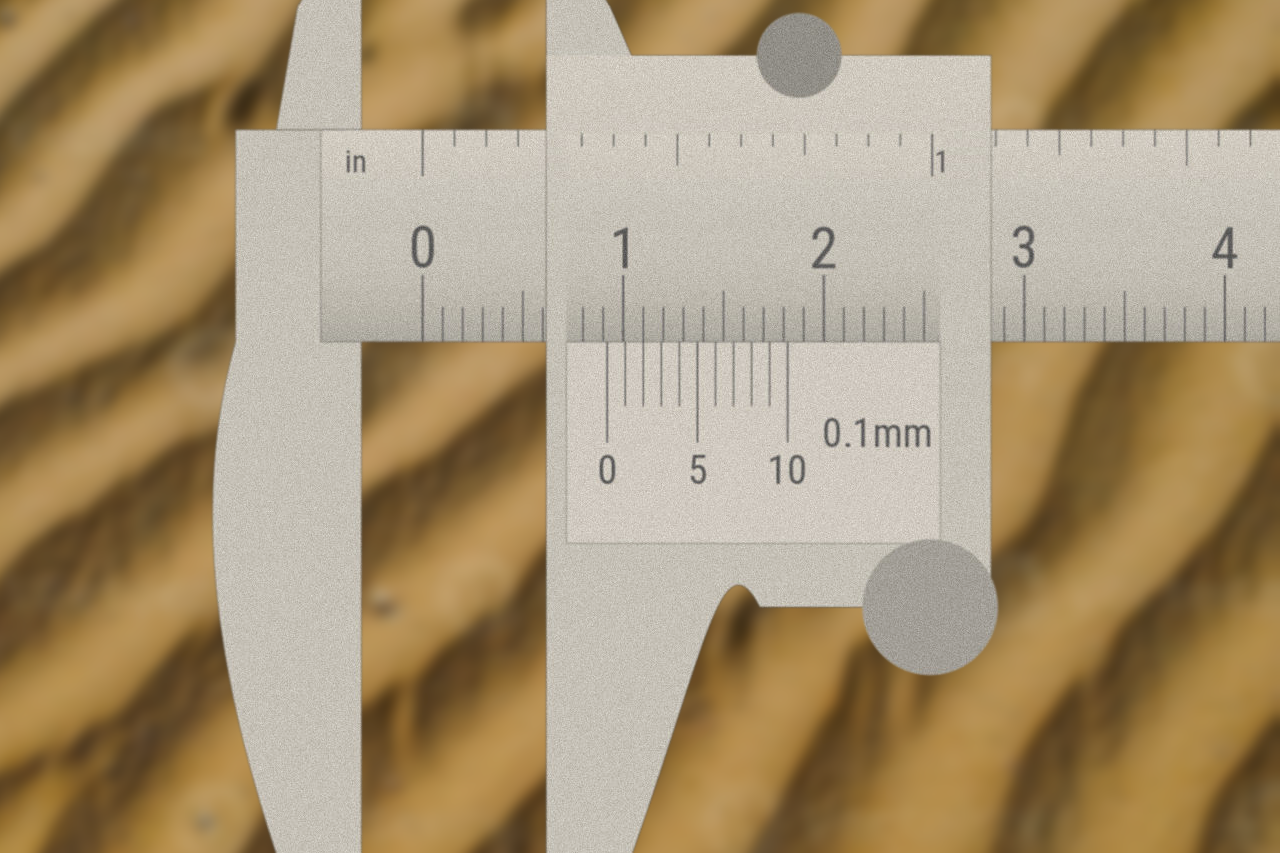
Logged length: 9.2 mm
